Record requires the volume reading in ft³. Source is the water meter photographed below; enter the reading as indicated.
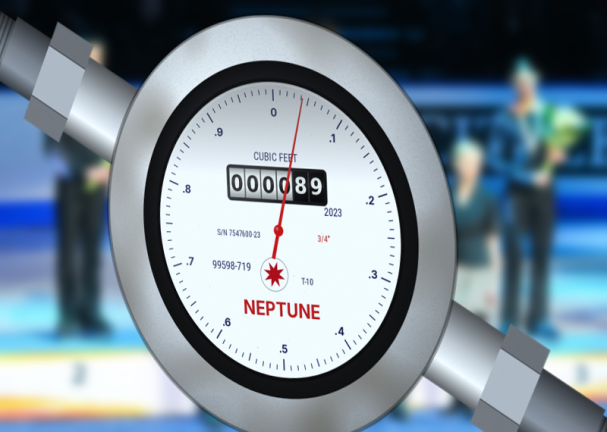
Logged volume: 89.04 ft³
